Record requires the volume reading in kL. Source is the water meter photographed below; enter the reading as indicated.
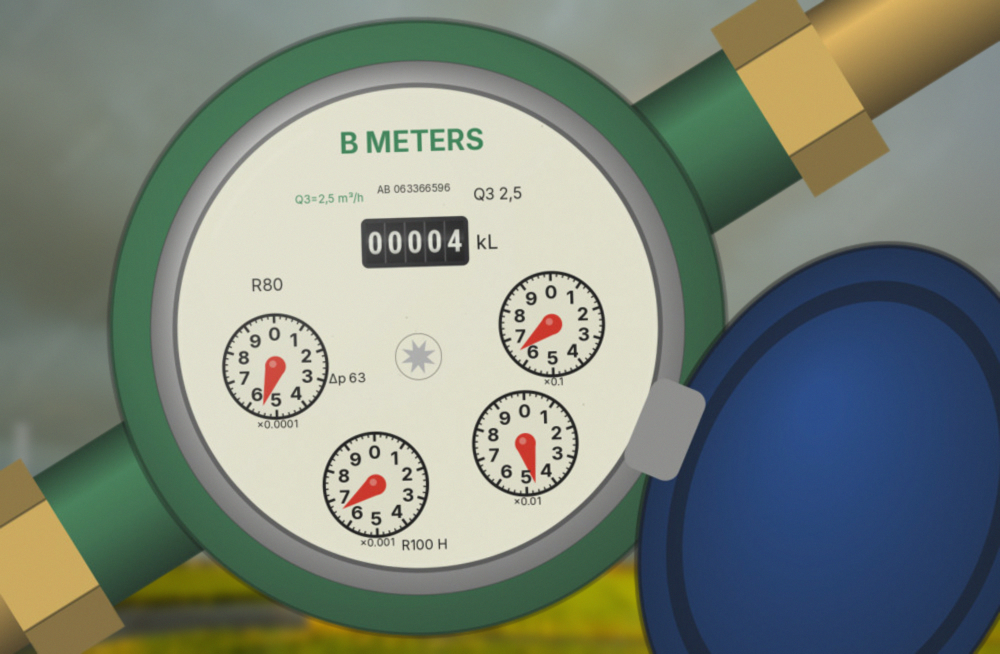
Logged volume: 4.6465 kL
